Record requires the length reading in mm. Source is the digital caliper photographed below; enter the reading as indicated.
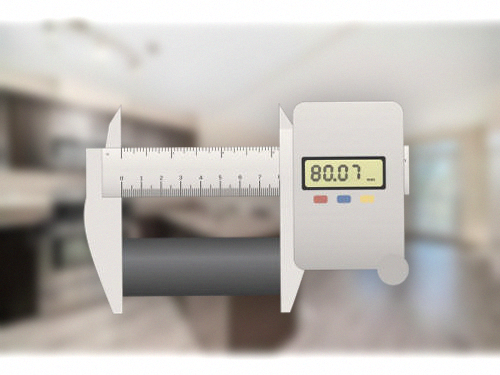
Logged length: 80.07 mm
